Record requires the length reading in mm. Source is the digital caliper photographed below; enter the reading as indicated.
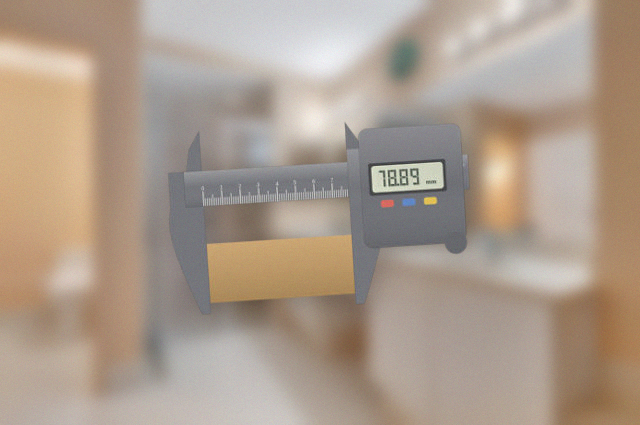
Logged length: 78.89 mm
